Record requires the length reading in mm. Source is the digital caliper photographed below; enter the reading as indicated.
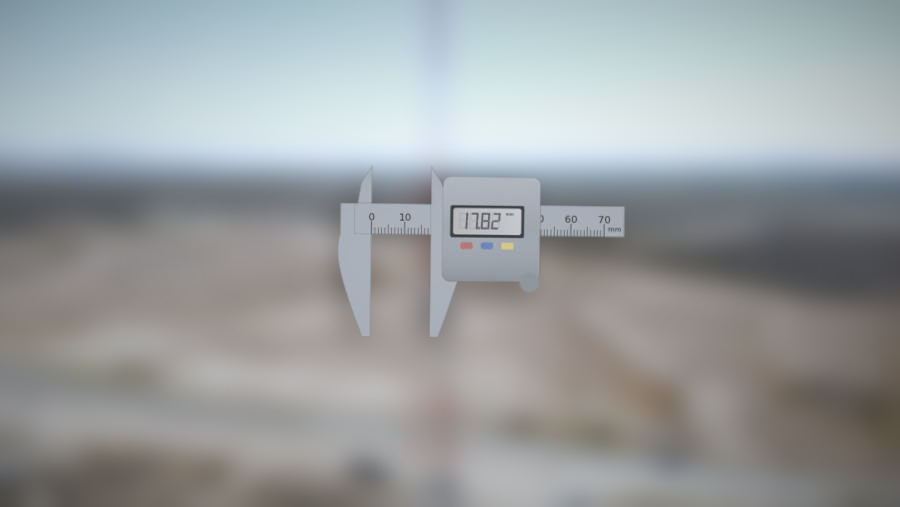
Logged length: 17.82 mm
